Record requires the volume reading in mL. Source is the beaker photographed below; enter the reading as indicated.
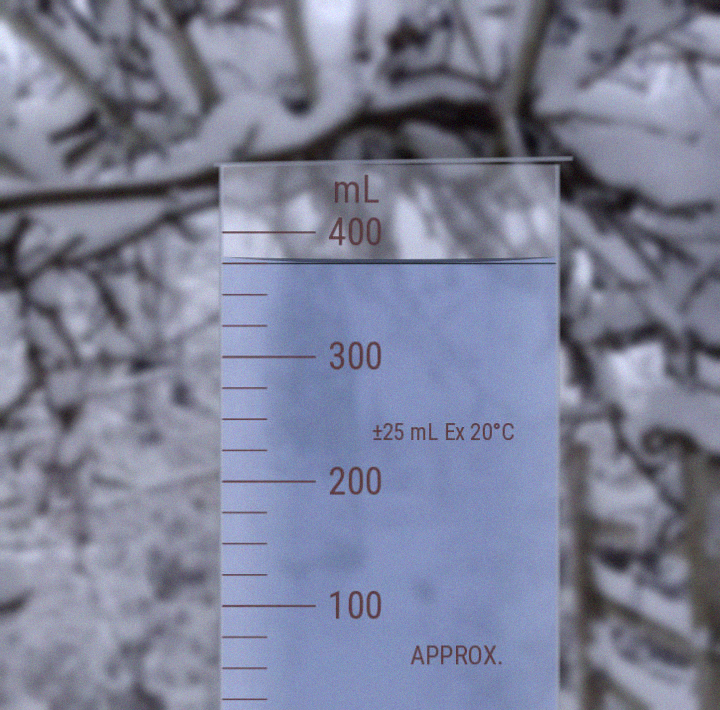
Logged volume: 375 mL
